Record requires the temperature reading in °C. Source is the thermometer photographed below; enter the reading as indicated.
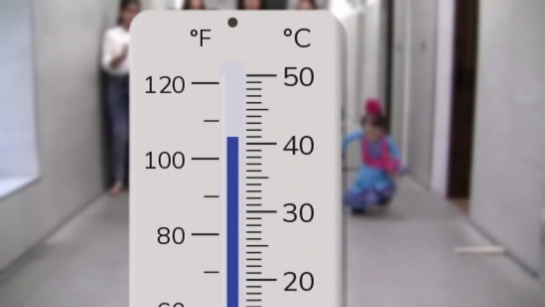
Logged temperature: 41 °C
